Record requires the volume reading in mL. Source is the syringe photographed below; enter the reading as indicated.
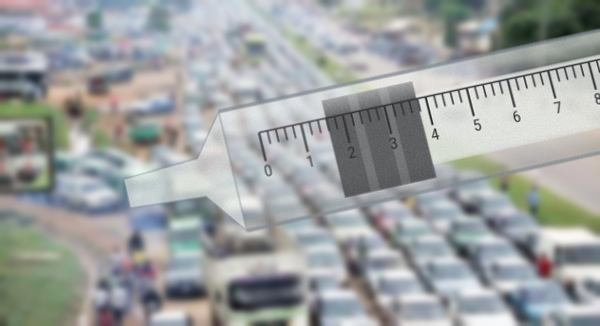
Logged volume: 1.6 mL
